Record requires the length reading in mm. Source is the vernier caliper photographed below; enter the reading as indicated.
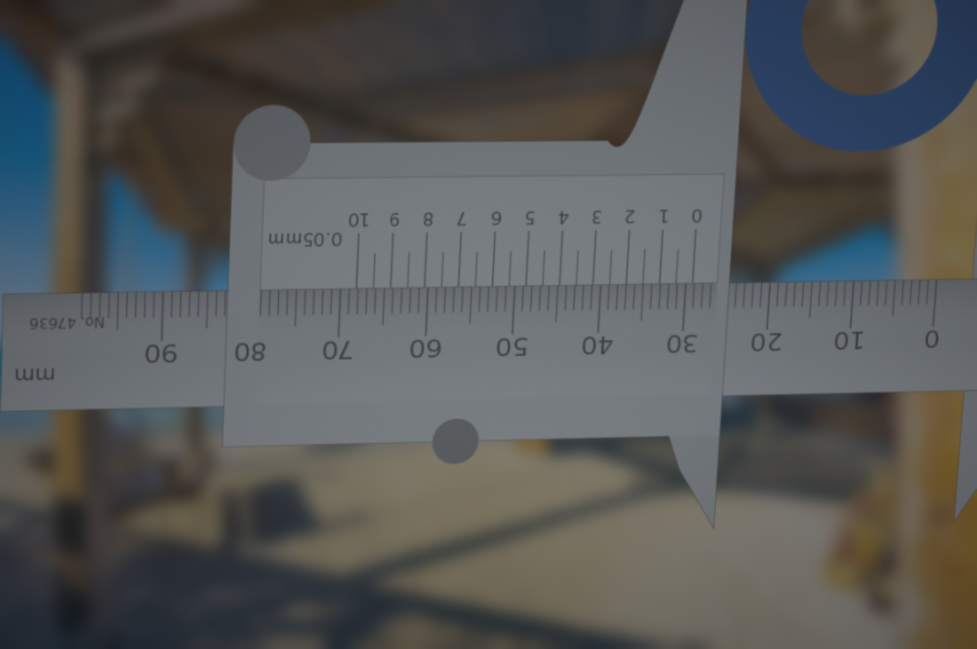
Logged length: 29.2 mm
